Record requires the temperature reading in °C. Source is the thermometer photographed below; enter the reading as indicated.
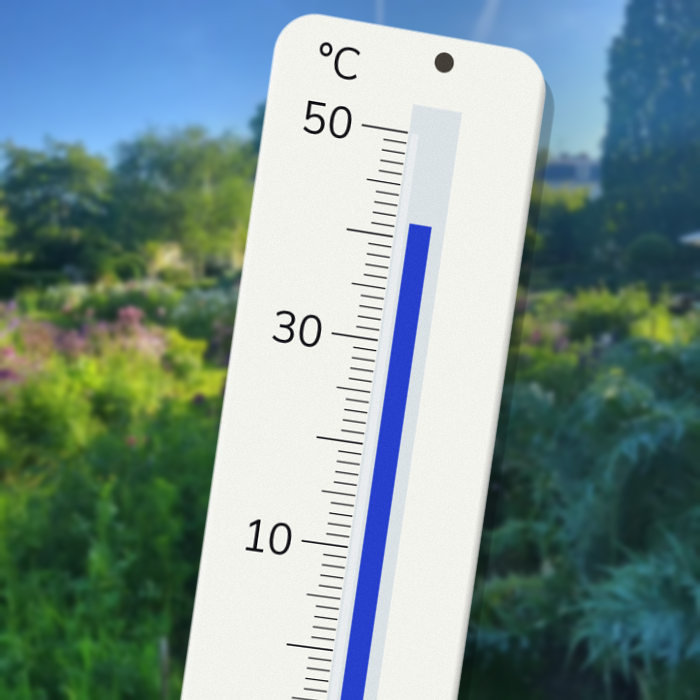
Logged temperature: 41.5 °C
